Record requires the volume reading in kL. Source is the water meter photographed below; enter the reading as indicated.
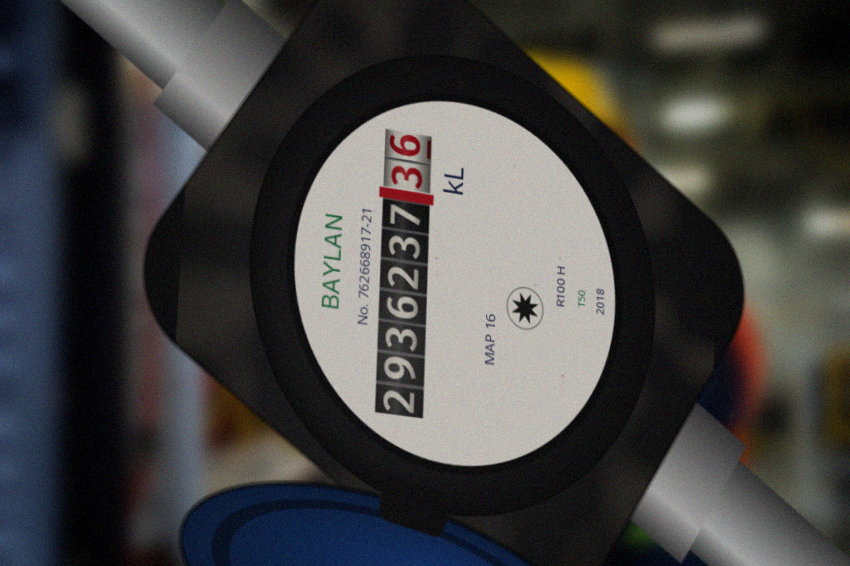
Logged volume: 2936237.36 kL
